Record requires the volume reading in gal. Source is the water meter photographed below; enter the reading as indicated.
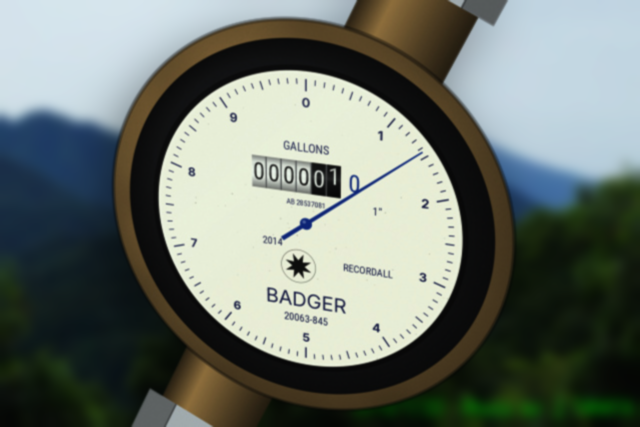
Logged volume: 11.4 gal
